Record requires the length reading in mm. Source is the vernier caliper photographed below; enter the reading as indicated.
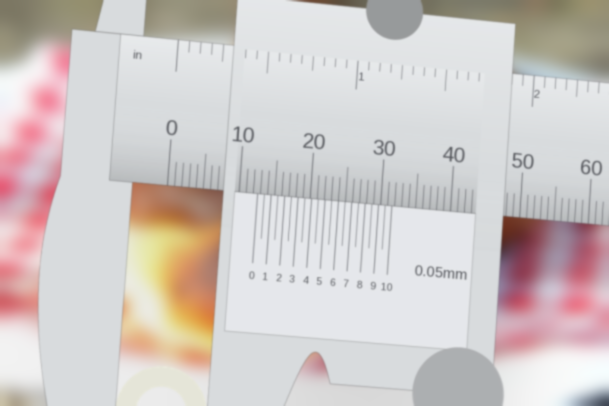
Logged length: 12.6 mm
